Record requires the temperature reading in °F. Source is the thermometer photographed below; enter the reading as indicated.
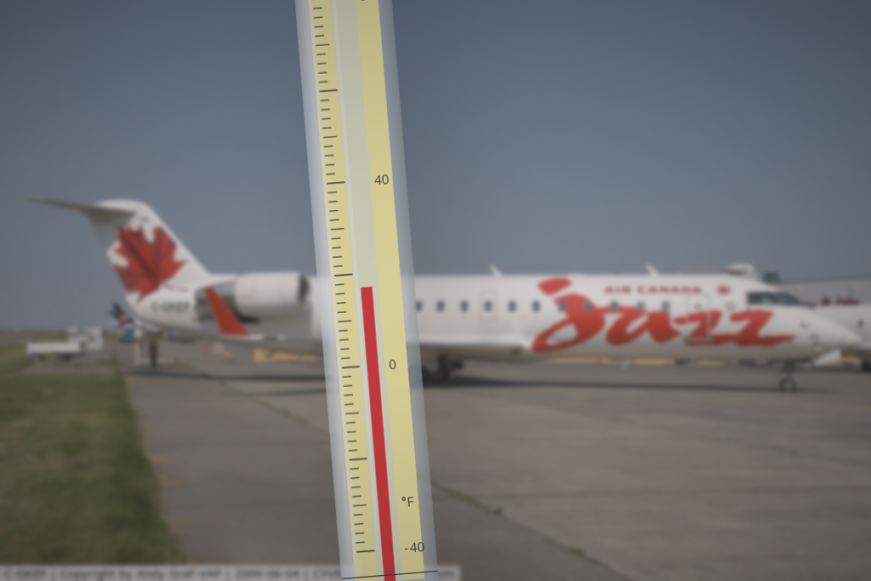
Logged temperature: 17 °F
